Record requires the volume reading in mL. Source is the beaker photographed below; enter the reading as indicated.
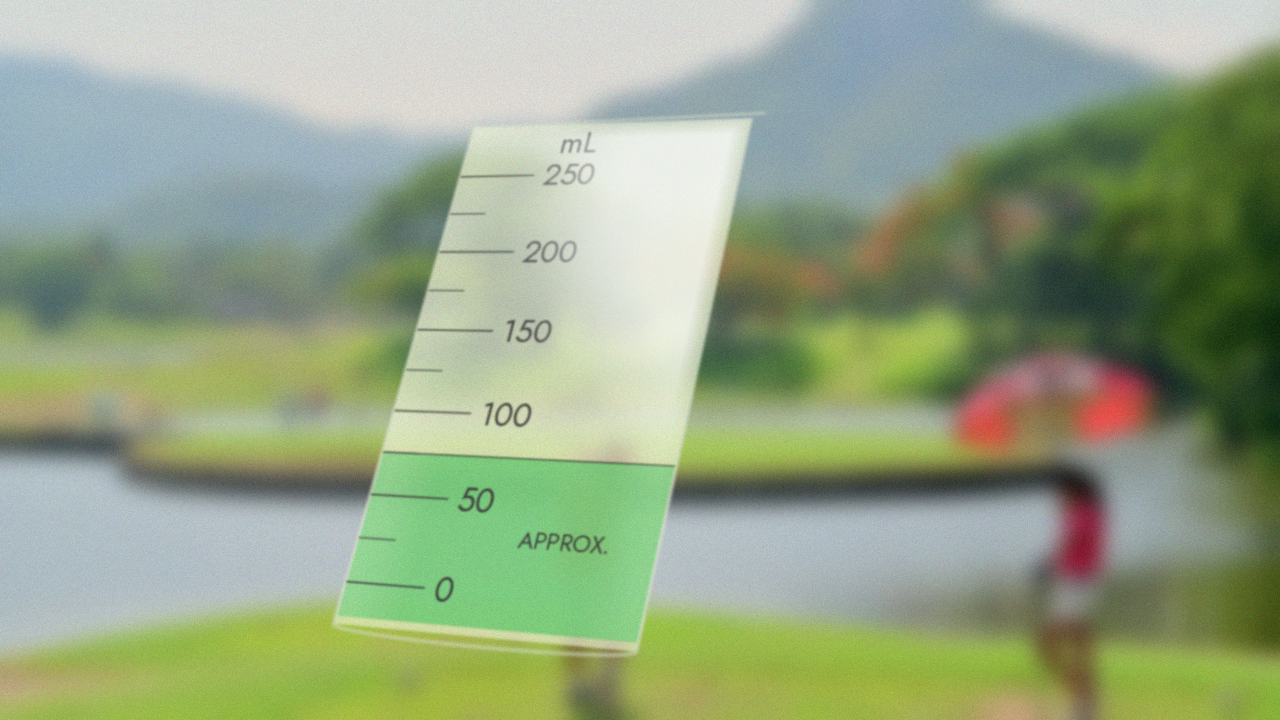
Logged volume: 75 mL
